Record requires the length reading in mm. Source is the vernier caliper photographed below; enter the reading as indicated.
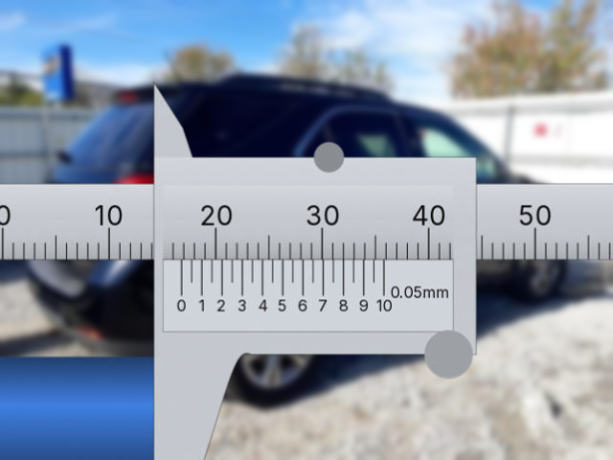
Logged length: 16.8 mm
